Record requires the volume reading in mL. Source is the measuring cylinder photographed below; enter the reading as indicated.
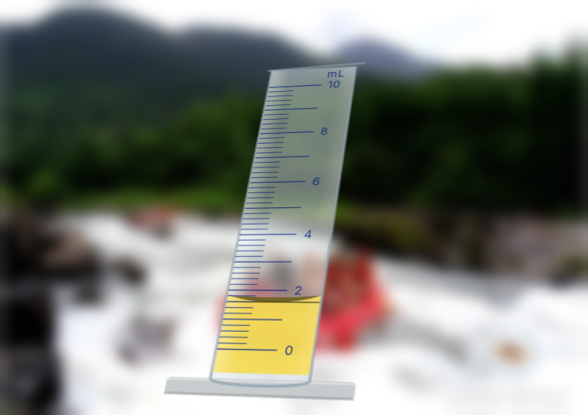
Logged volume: 1.6 mL
